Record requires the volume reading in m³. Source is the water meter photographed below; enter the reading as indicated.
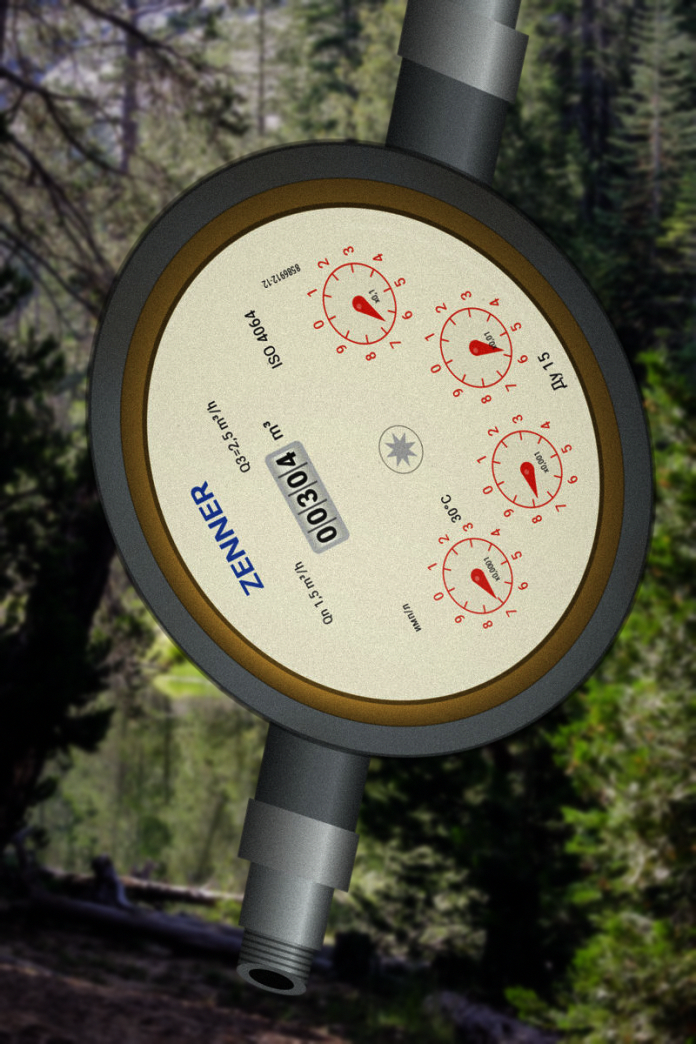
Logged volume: 304.6577 m³
